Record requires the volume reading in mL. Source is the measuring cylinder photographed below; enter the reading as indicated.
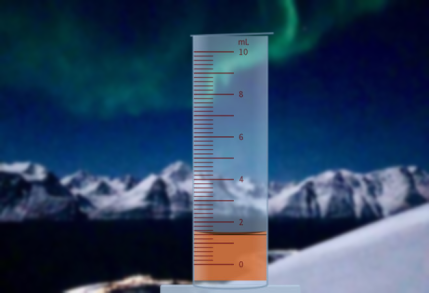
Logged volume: 1.4 mL
